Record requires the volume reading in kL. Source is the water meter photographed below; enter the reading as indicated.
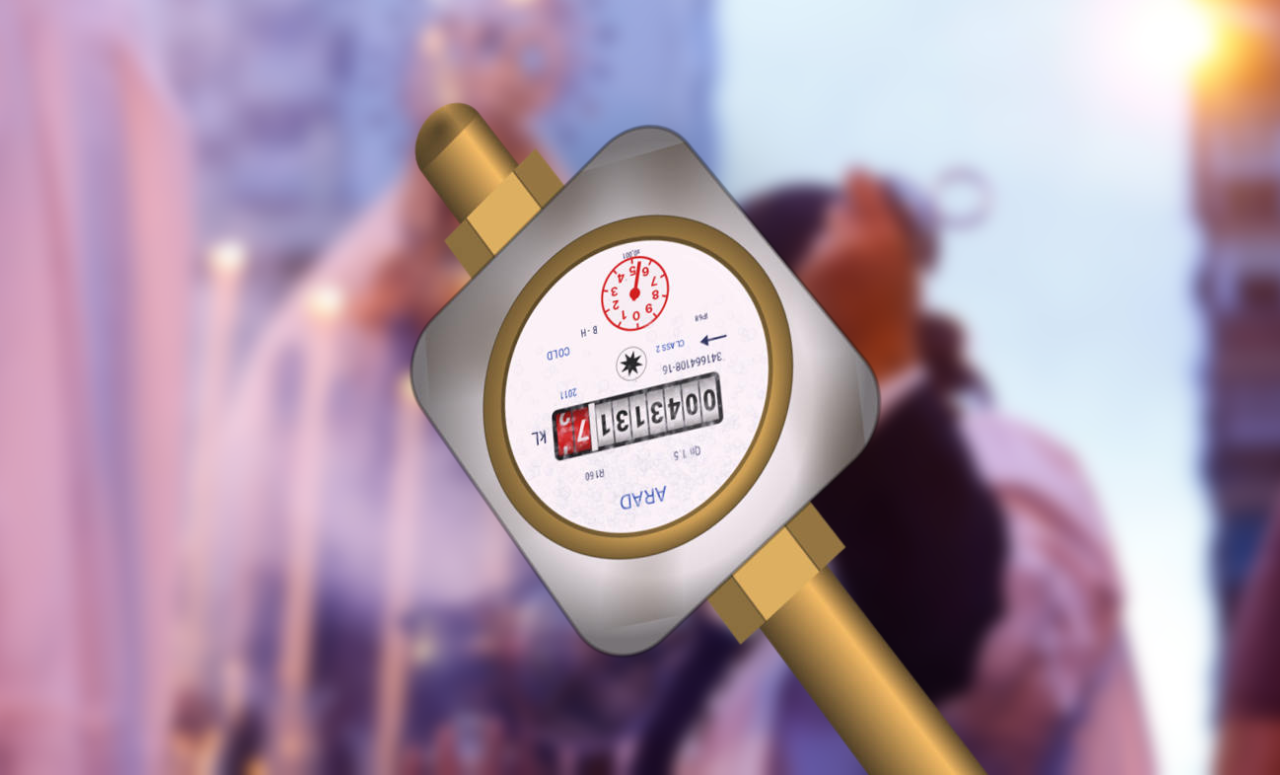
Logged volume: 43131.715 kL
